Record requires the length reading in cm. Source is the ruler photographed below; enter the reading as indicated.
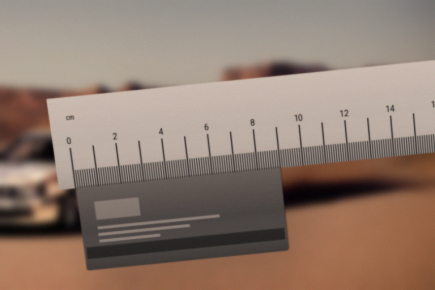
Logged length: 9 cm
